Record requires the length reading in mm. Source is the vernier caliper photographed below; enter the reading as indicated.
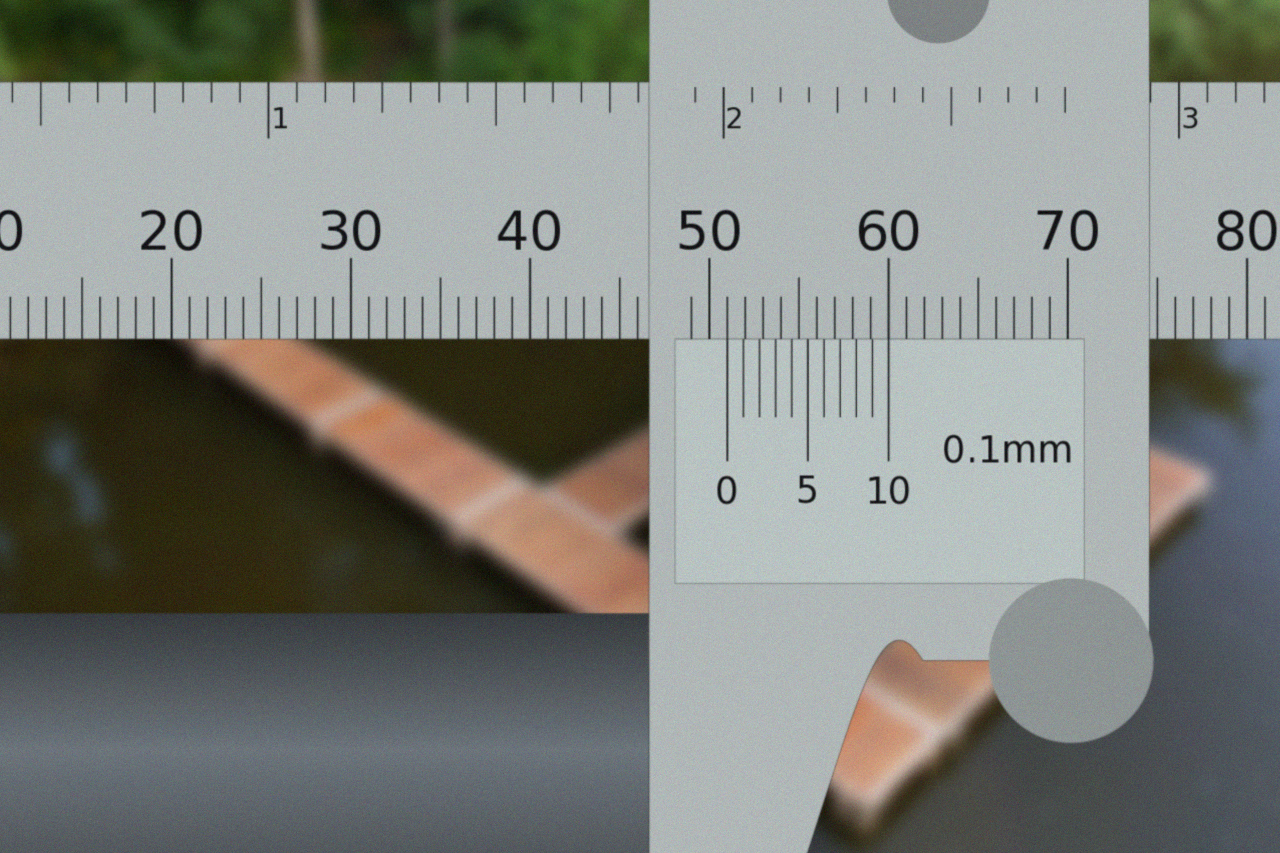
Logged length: 51.0 mm
